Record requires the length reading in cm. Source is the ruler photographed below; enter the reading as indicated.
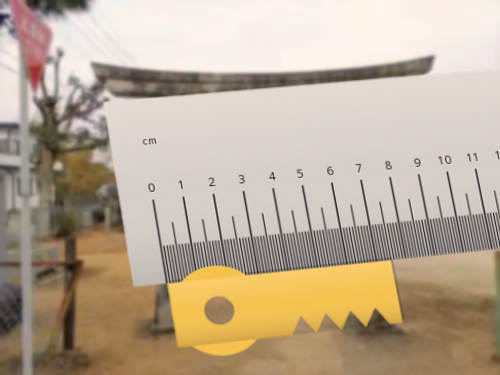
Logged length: 7.5 cm
